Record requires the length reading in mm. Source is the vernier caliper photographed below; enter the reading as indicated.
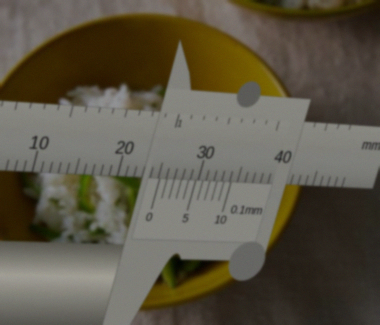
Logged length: 25.2 mm
